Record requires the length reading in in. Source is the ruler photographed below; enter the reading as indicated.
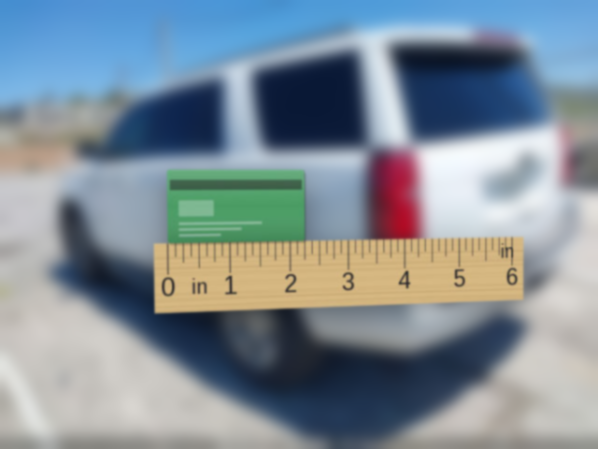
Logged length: 2.25 in
